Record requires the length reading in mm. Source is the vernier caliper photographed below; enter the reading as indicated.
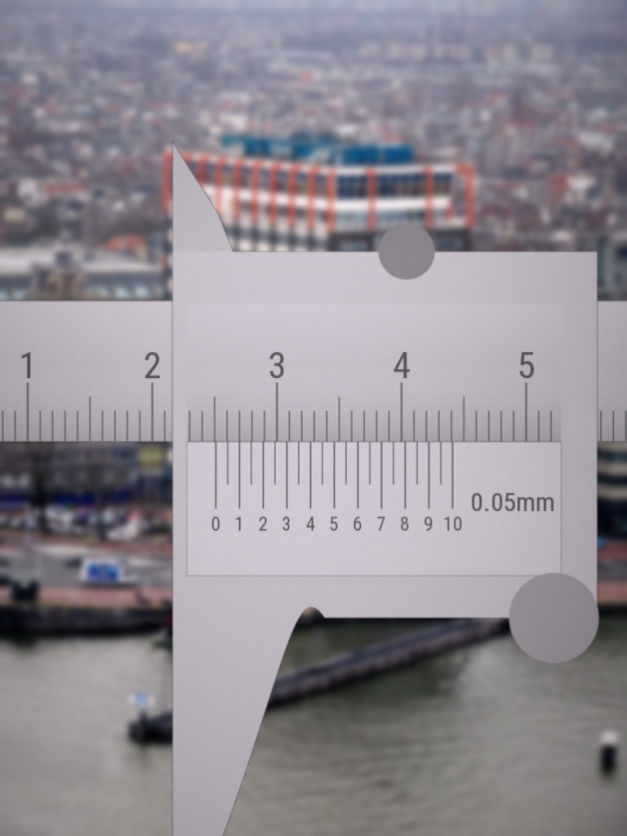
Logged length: 25.1 mm
